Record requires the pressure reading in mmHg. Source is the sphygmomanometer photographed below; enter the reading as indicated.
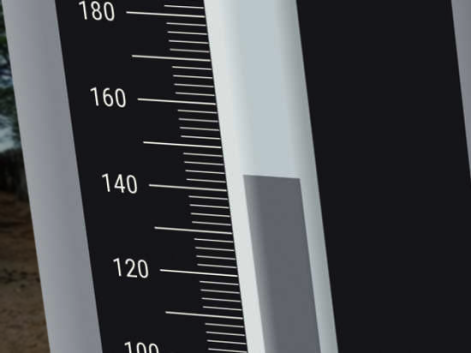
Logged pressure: 144 mmHg
